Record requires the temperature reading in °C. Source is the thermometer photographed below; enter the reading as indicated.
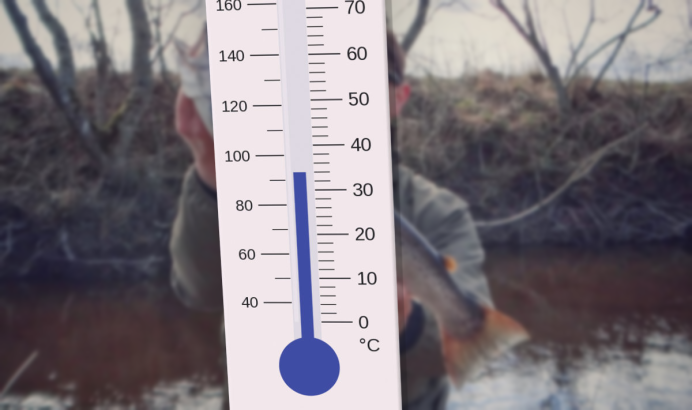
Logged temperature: 34 °C
